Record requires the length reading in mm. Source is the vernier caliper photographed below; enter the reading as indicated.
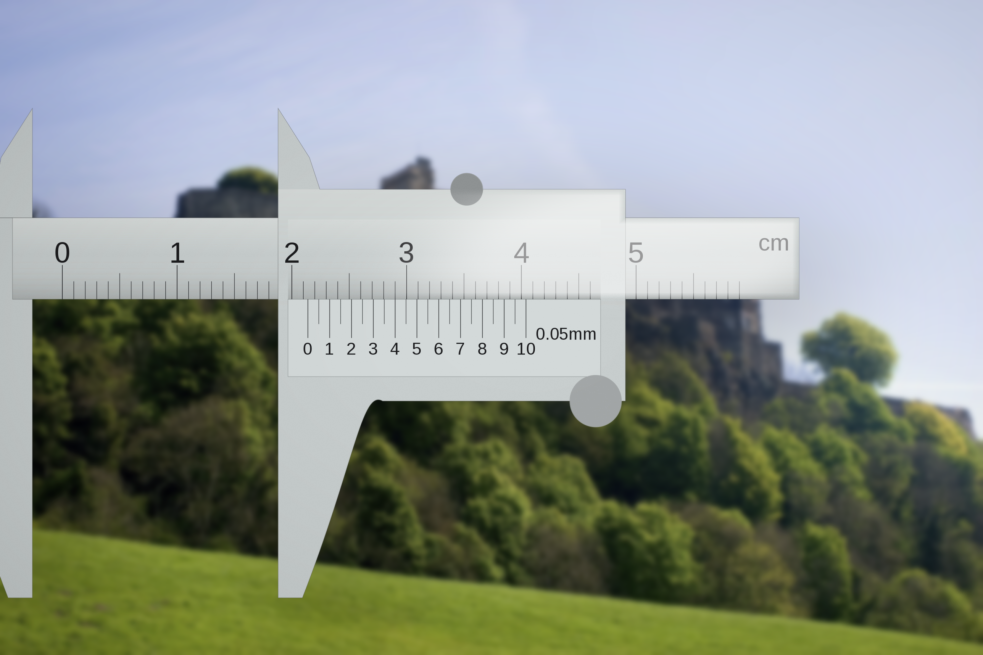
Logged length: 21.4 mm
